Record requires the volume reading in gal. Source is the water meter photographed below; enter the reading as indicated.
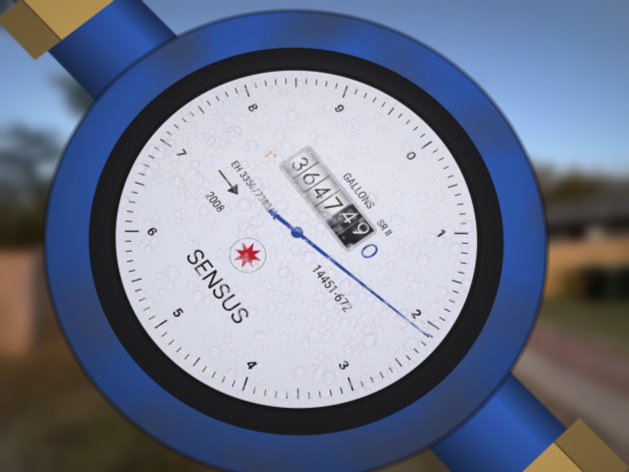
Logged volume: 3647492.1 gal
